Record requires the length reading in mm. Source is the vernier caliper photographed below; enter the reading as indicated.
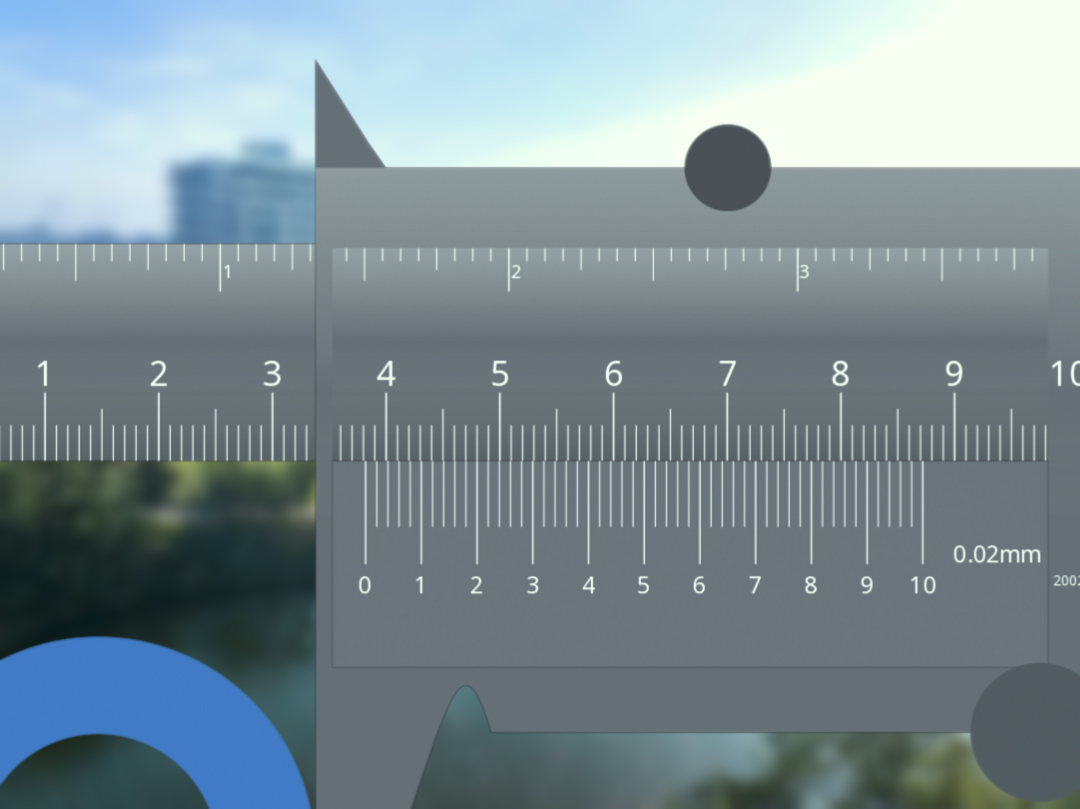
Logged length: 38.2 mm
